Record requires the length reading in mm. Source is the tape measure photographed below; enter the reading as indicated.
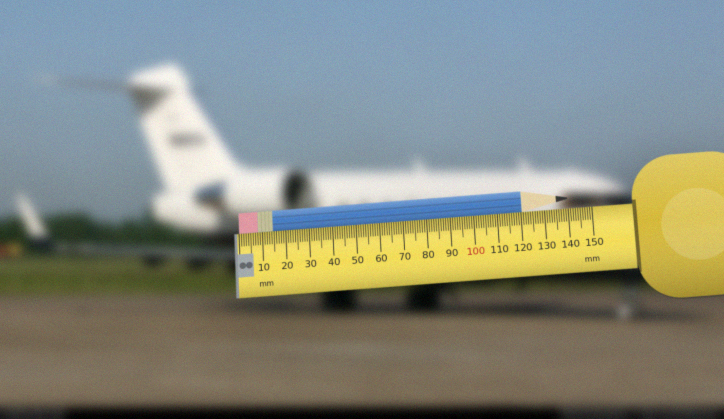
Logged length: 140 mm
